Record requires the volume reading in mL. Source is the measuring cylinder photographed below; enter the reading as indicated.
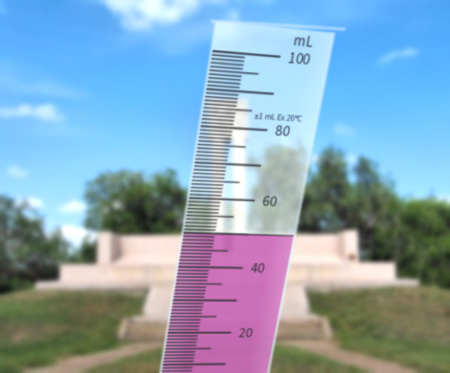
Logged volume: 50 mL
